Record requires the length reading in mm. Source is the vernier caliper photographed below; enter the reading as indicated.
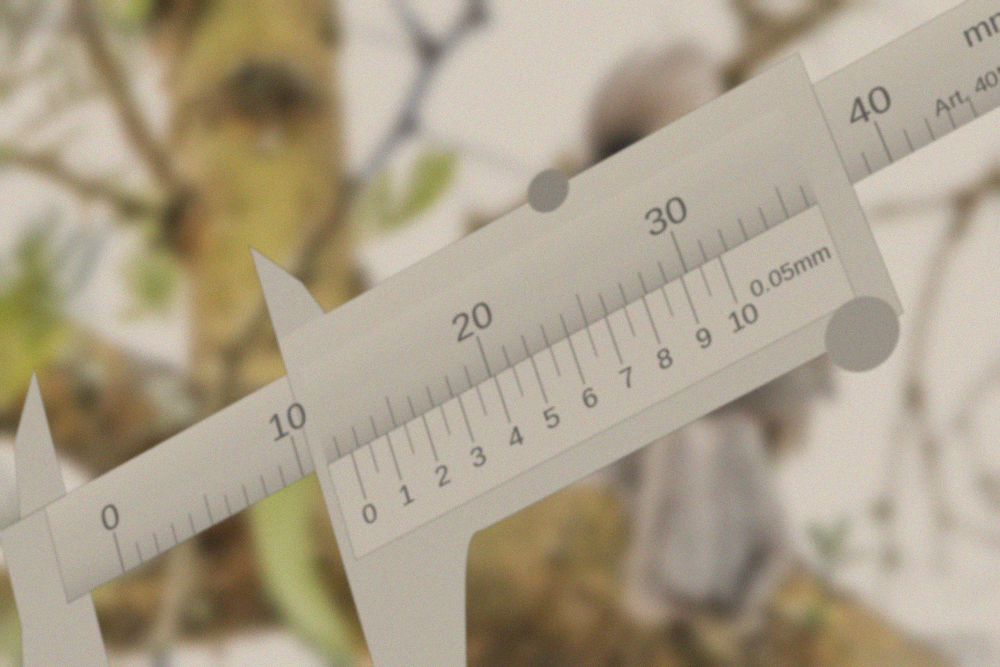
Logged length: 12.6 mm
